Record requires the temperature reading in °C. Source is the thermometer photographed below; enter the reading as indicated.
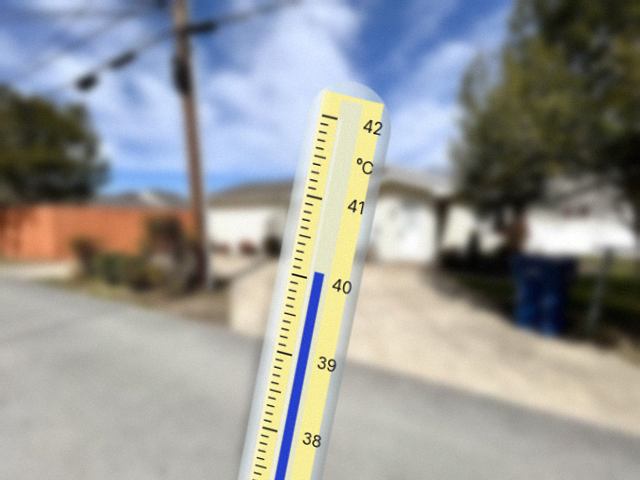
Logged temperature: 40.1 °C
